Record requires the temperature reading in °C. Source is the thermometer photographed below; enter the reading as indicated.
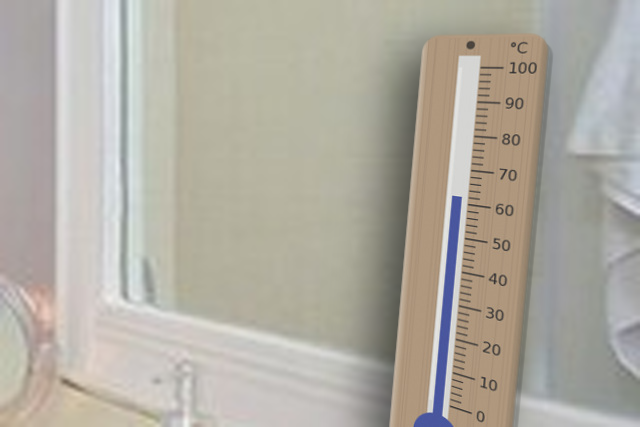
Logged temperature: 62 °C
